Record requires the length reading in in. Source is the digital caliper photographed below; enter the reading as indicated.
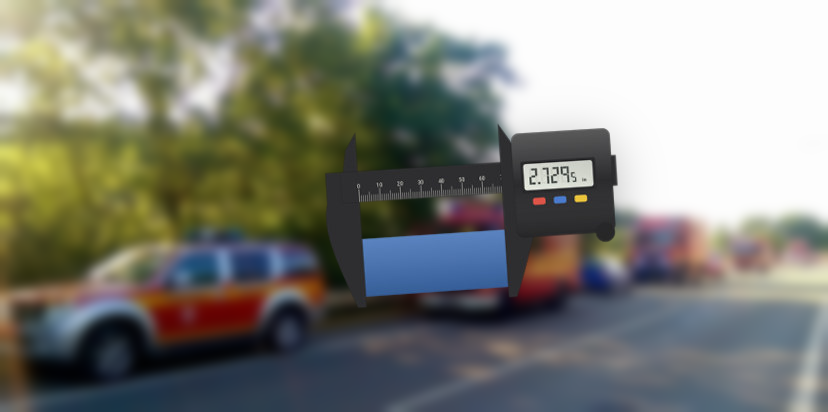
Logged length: 2.7295 in
